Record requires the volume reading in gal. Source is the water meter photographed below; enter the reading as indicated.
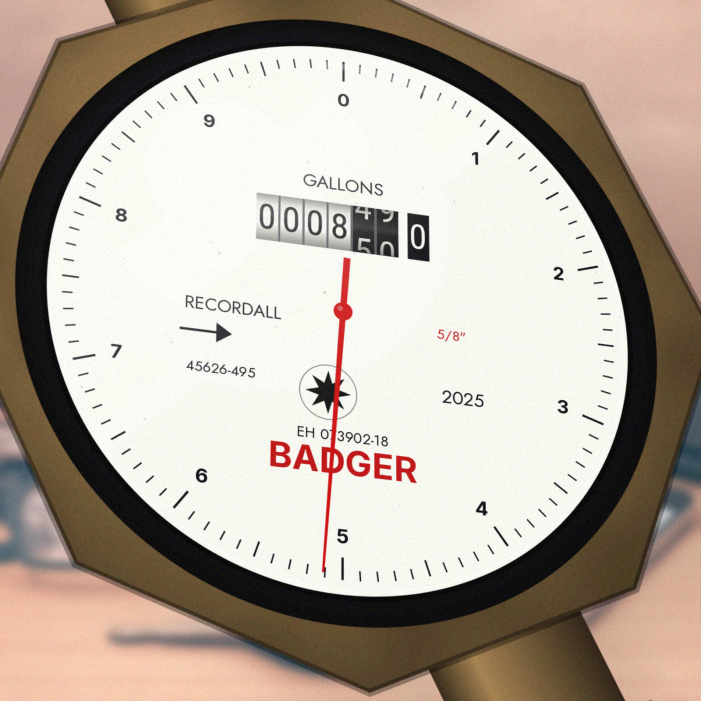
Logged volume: 8495.1 gal
